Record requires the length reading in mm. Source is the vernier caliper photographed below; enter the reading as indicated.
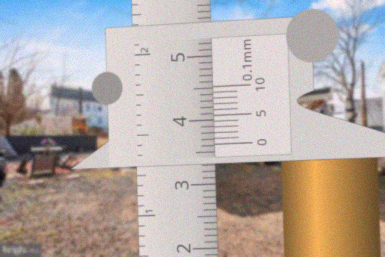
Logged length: 36.2 mm
